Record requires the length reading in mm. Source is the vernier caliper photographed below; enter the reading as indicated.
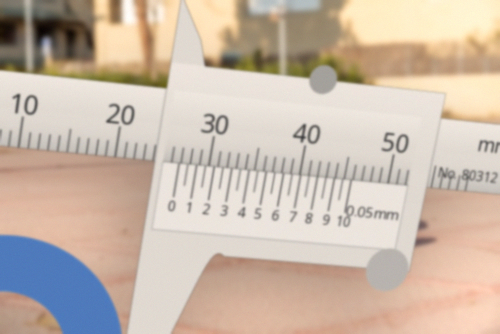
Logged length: 26.8 mm
